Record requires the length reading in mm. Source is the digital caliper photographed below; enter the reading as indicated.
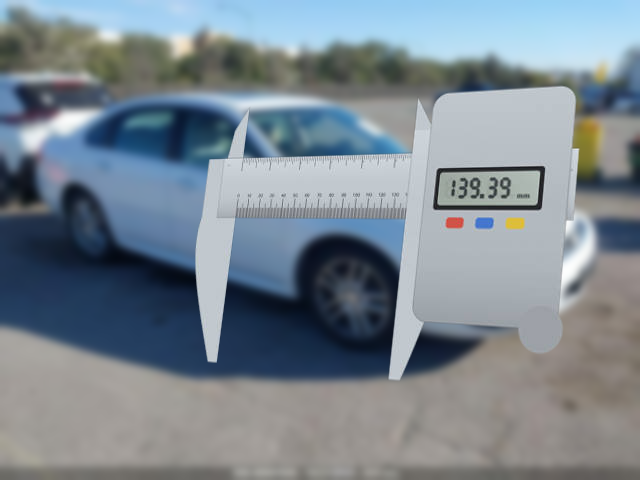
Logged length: 139.39 mm
